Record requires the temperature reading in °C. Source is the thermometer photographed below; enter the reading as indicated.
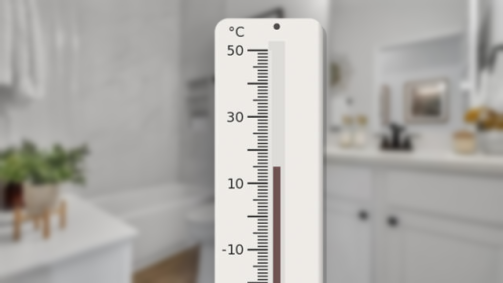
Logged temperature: 15 °C
